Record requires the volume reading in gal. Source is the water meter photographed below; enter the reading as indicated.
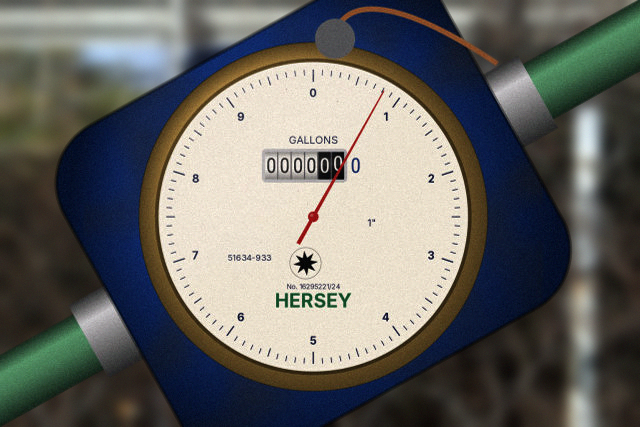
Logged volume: 0.8 gal
